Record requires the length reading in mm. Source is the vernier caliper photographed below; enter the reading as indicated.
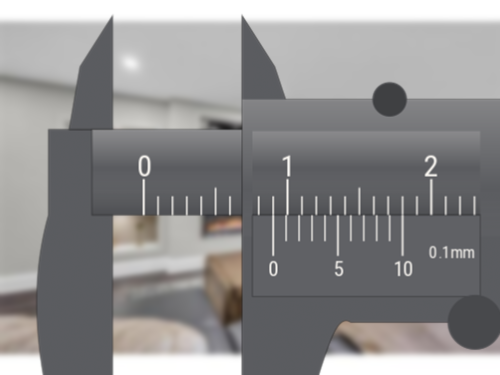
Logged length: 9.0 mm
